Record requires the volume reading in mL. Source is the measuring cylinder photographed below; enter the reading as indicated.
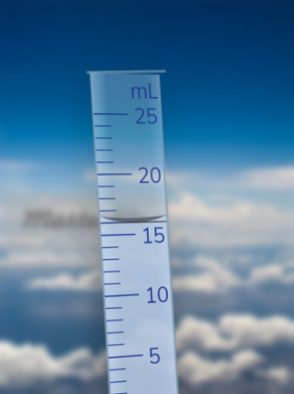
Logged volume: 16 mL
